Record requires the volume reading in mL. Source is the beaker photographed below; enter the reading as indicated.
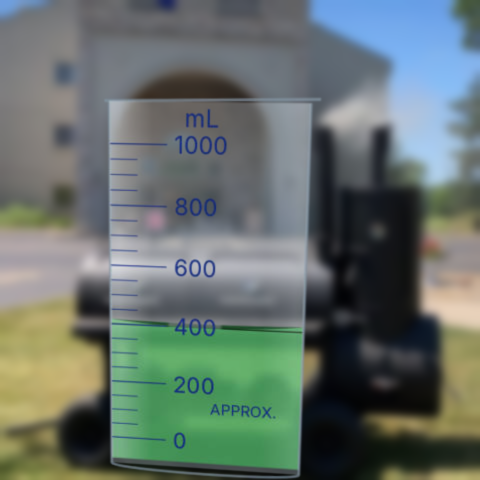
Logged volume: 400 mL
